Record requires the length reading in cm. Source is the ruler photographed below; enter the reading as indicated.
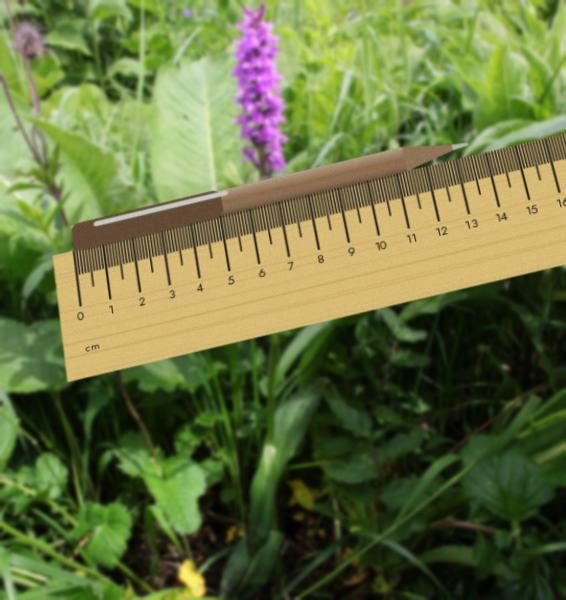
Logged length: 13.5 cm
